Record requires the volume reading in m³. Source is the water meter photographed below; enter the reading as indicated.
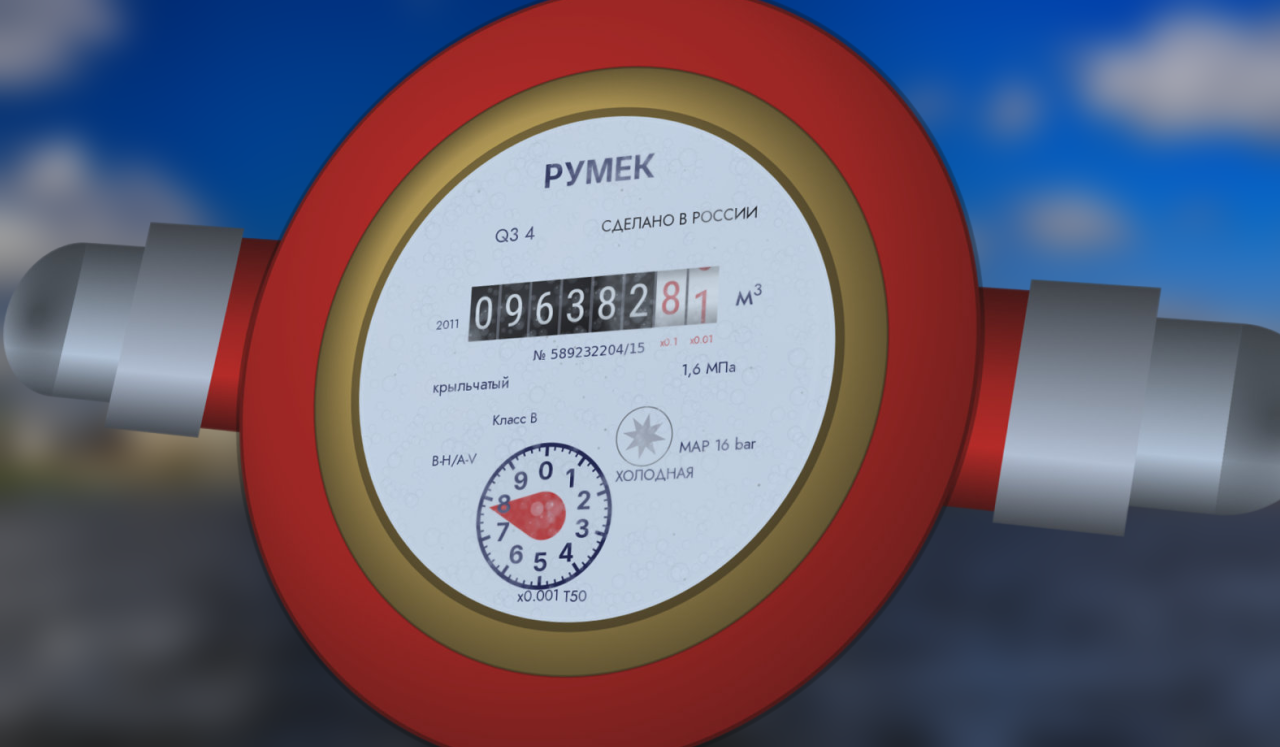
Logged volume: 96382.807 m³
